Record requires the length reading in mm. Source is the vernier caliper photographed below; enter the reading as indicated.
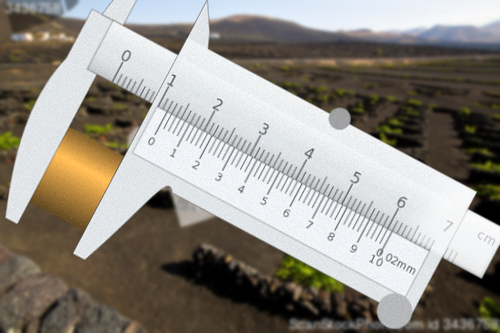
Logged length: 12.0 mm
